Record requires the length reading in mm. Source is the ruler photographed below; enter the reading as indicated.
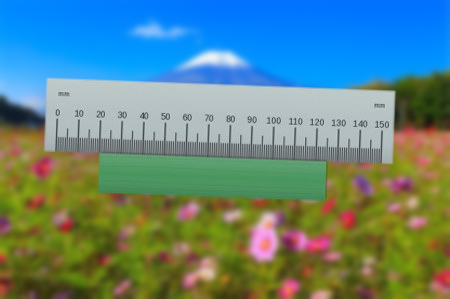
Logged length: 105 mm
